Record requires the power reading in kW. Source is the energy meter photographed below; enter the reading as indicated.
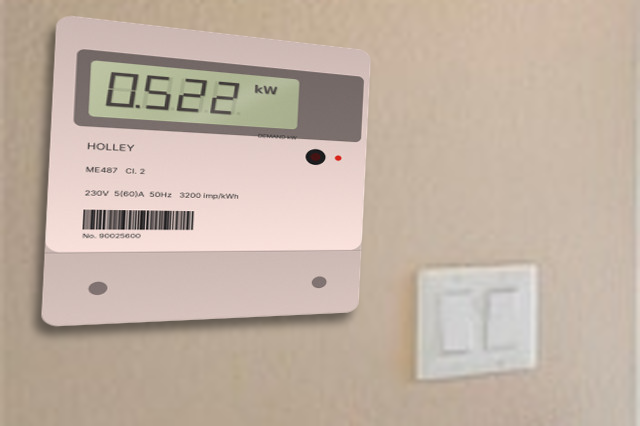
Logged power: 0.522 kW
